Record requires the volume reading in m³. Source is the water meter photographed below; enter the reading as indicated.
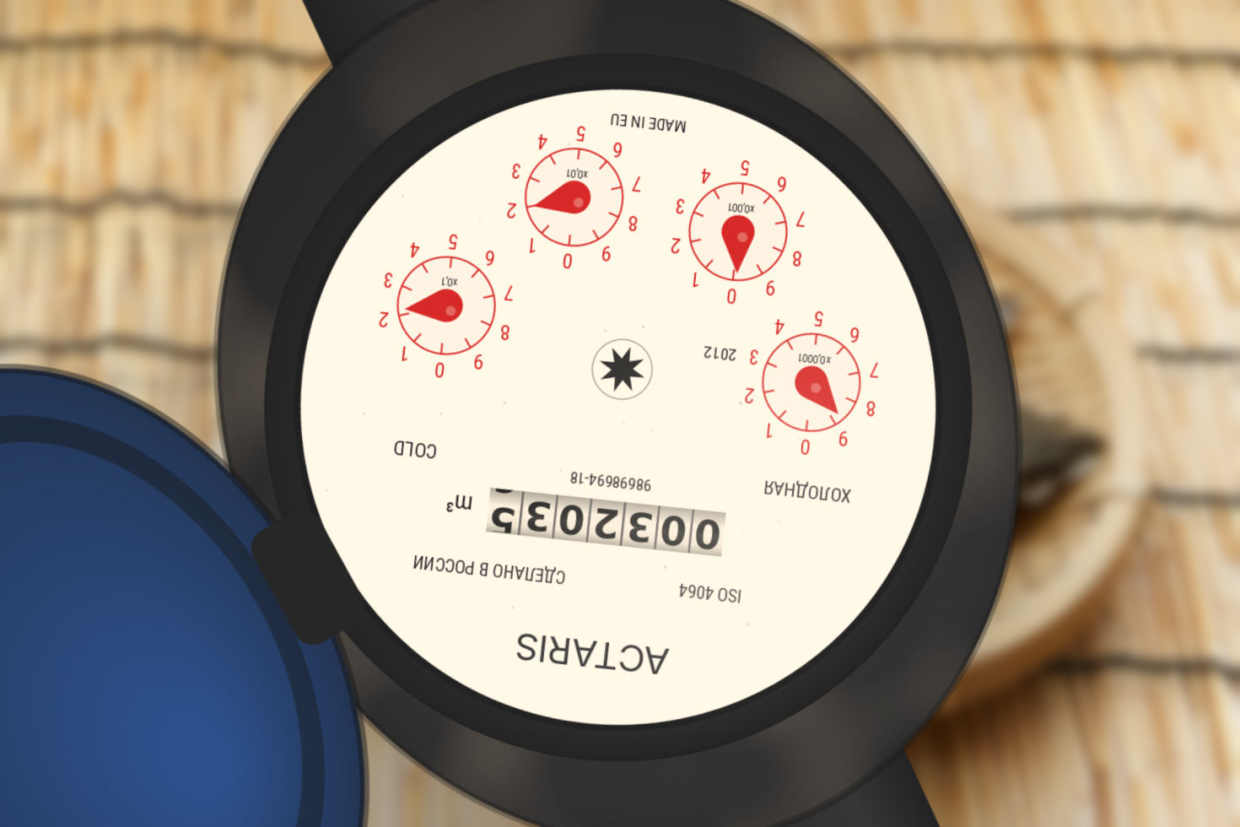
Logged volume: 32035.2198 m³
